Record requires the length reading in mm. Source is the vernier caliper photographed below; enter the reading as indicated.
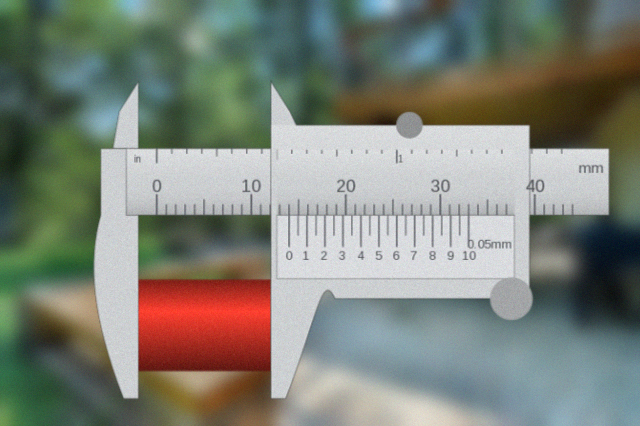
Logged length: 14.0 mm
